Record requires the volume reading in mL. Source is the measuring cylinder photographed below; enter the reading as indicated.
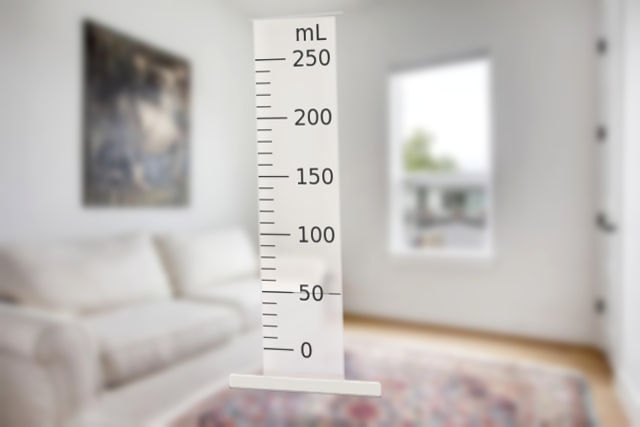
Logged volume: 50 mL
